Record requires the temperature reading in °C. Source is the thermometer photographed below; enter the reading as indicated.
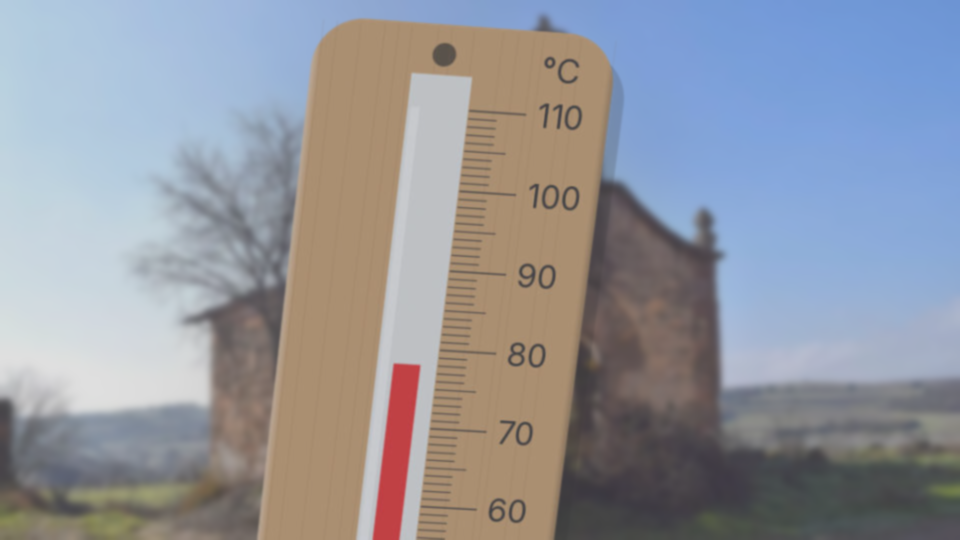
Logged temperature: 78 °C
